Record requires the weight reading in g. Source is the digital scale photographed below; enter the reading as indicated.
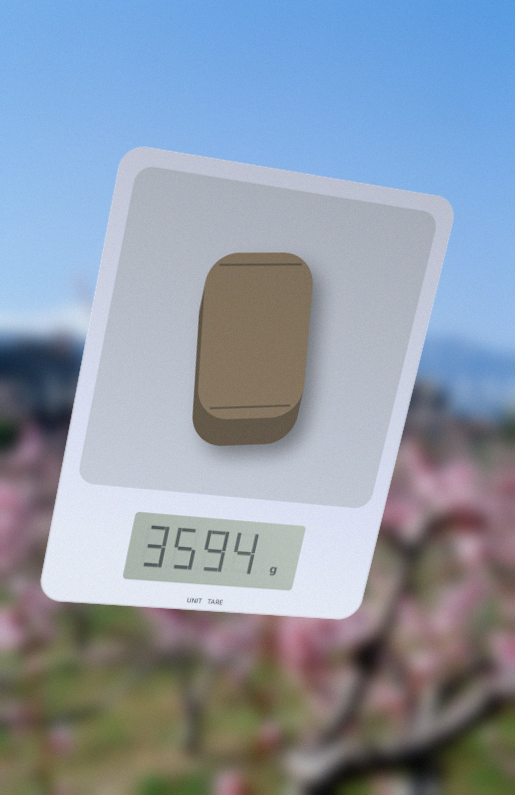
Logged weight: 3594 g
